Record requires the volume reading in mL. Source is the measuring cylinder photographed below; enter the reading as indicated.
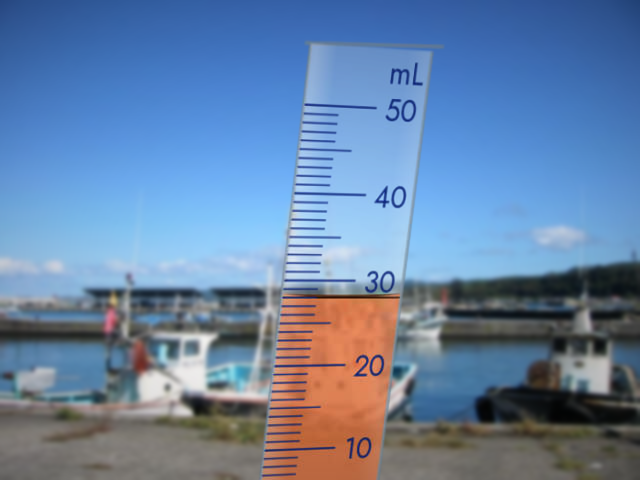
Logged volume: 28 mL
